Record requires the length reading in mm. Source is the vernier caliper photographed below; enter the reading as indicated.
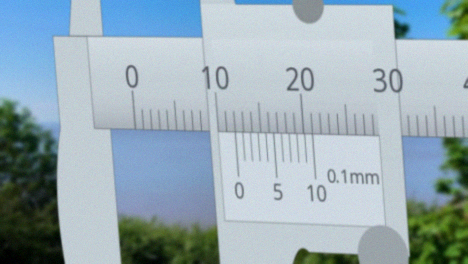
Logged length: 12.0 mm
